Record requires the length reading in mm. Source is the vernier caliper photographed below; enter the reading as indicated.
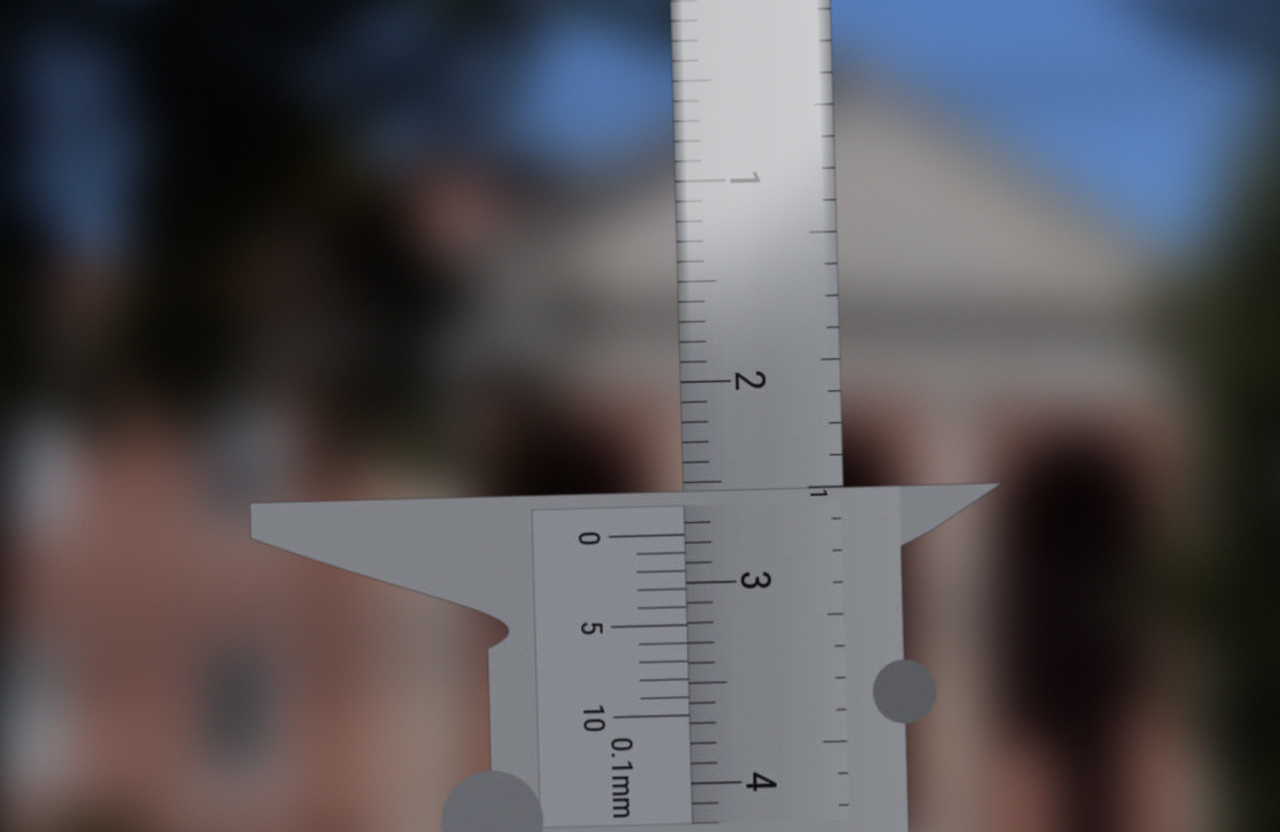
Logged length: 27.6 mm
